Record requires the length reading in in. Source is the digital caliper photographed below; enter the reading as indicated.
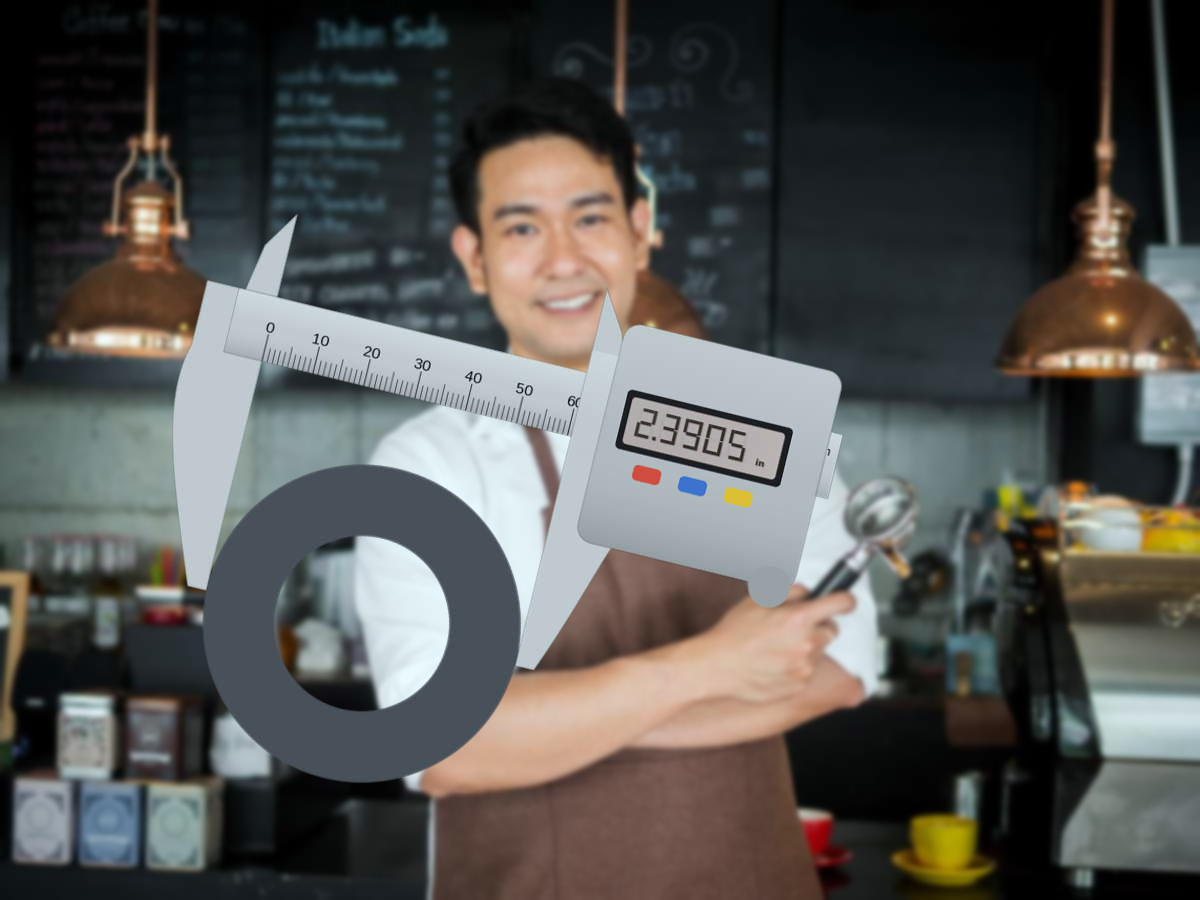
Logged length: 2.3905 in
